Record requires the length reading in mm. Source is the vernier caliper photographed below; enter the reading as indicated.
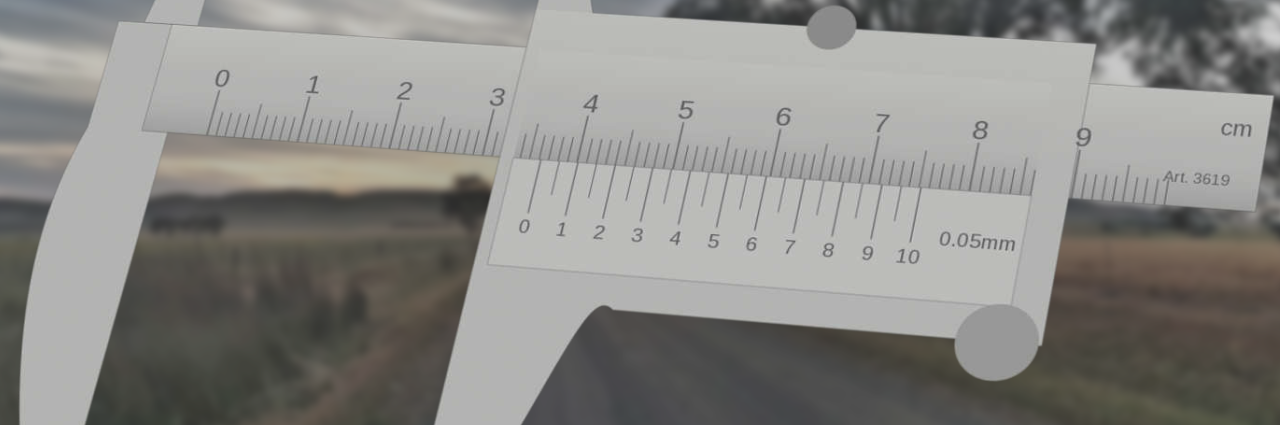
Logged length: 36.2 mm
